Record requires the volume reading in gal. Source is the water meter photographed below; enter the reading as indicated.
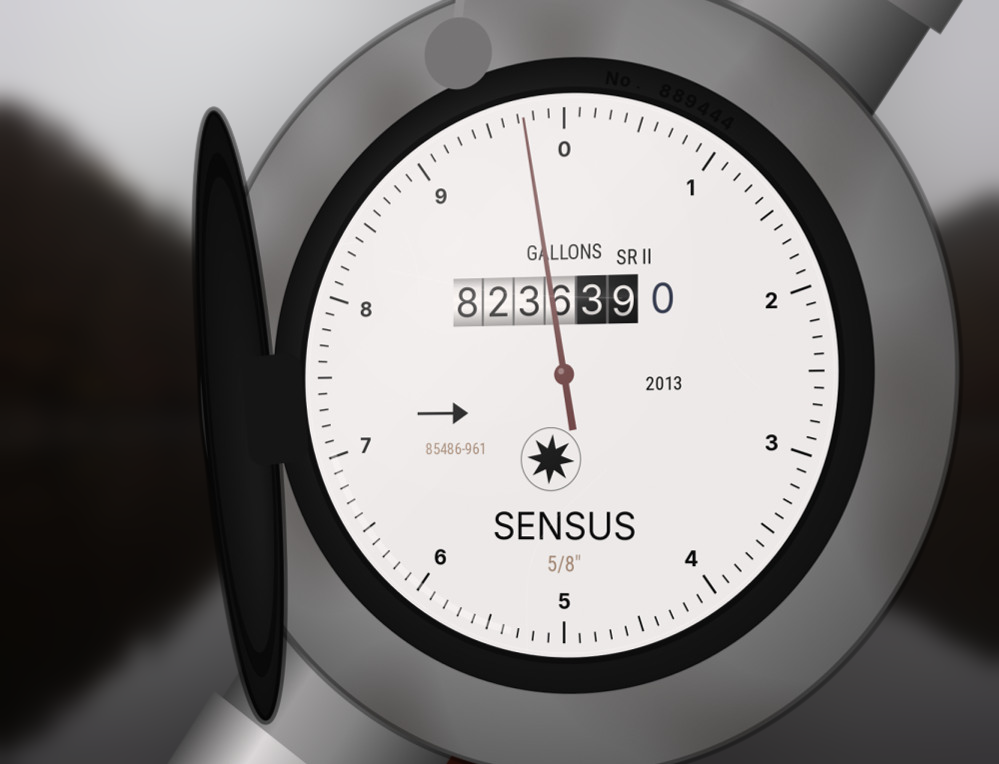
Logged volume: 8236389.7 gal
